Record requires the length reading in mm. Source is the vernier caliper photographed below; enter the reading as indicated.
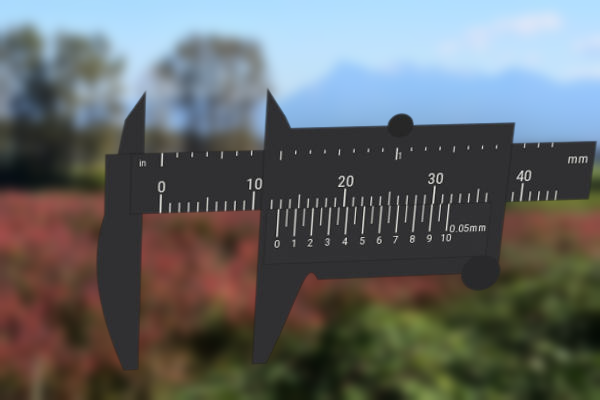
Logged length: 12.8 mm
